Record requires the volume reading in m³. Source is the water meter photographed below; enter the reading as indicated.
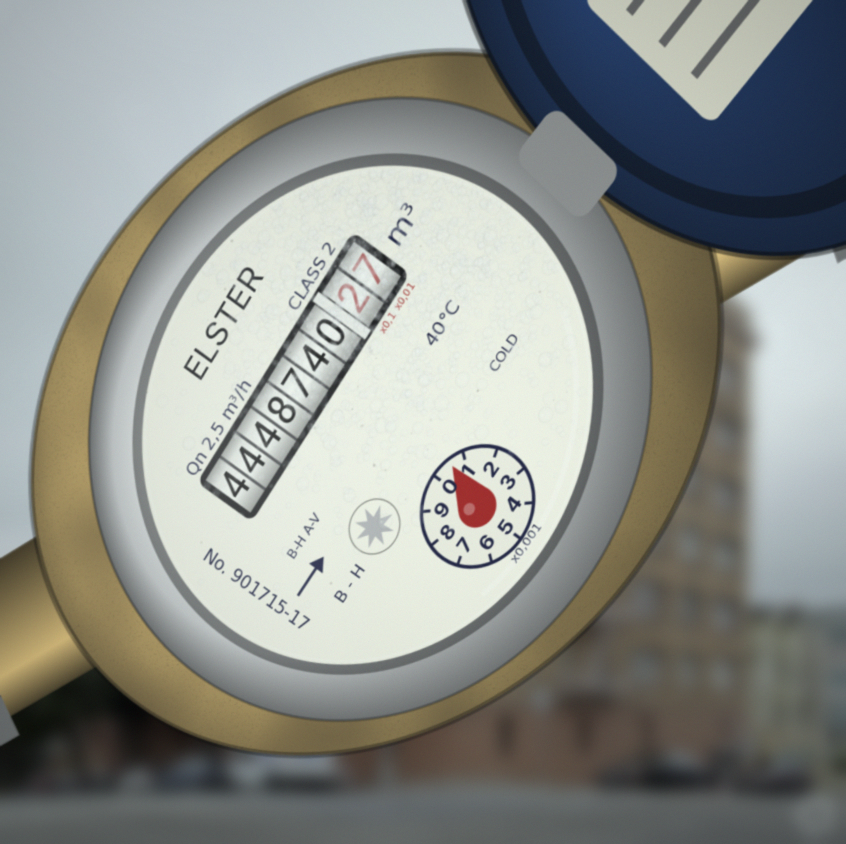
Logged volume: 4448740.270 m³
